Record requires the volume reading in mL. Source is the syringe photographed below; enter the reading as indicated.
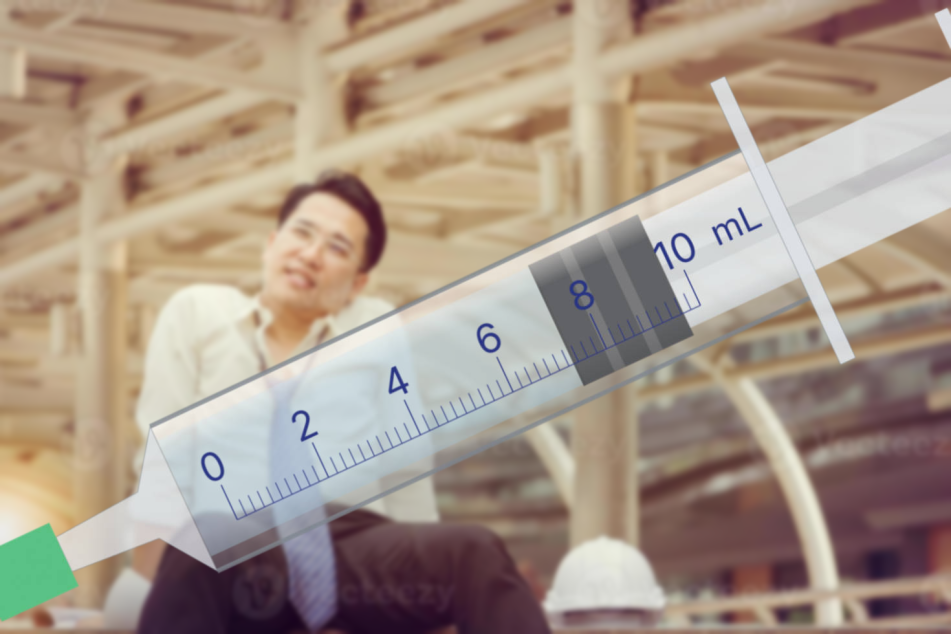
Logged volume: 7.3 mL
